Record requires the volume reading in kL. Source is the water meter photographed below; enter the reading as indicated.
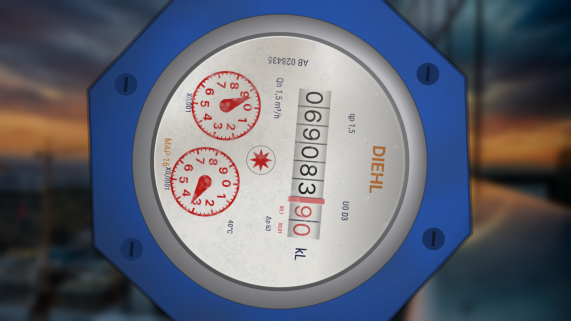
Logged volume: 69083.8993 kL
